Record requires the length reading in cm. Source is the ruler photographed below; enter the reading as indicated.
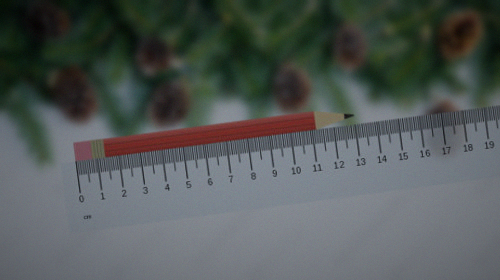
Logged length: 13 cm
